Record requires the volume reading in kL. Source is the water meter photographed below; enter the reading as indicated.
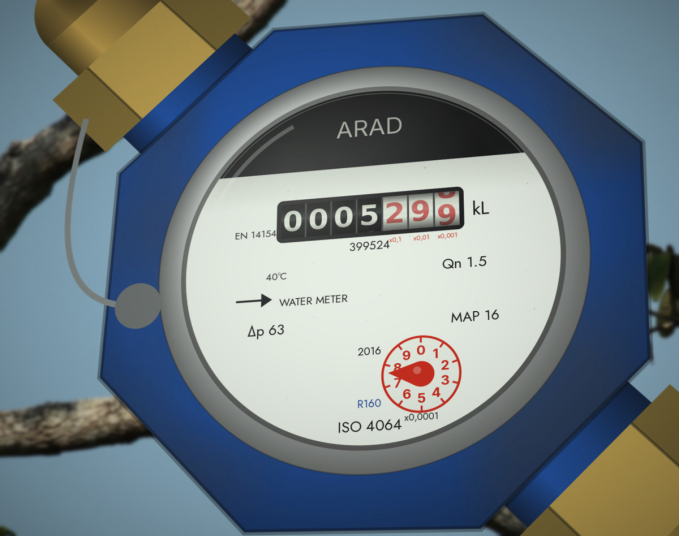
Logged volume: 5.2987 kL
